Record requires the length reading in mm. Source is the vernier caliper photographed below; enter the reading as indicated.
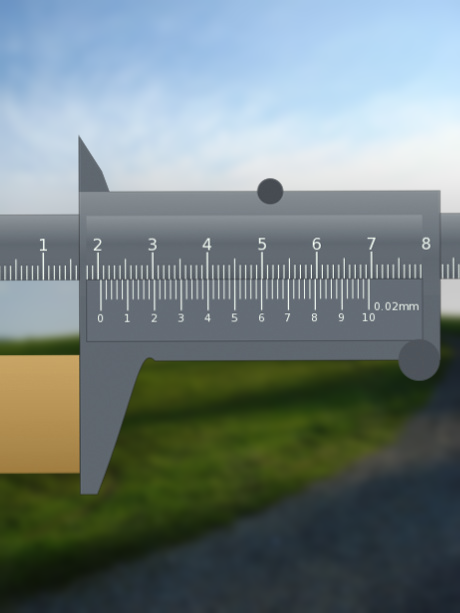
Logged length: 20.5 mm
